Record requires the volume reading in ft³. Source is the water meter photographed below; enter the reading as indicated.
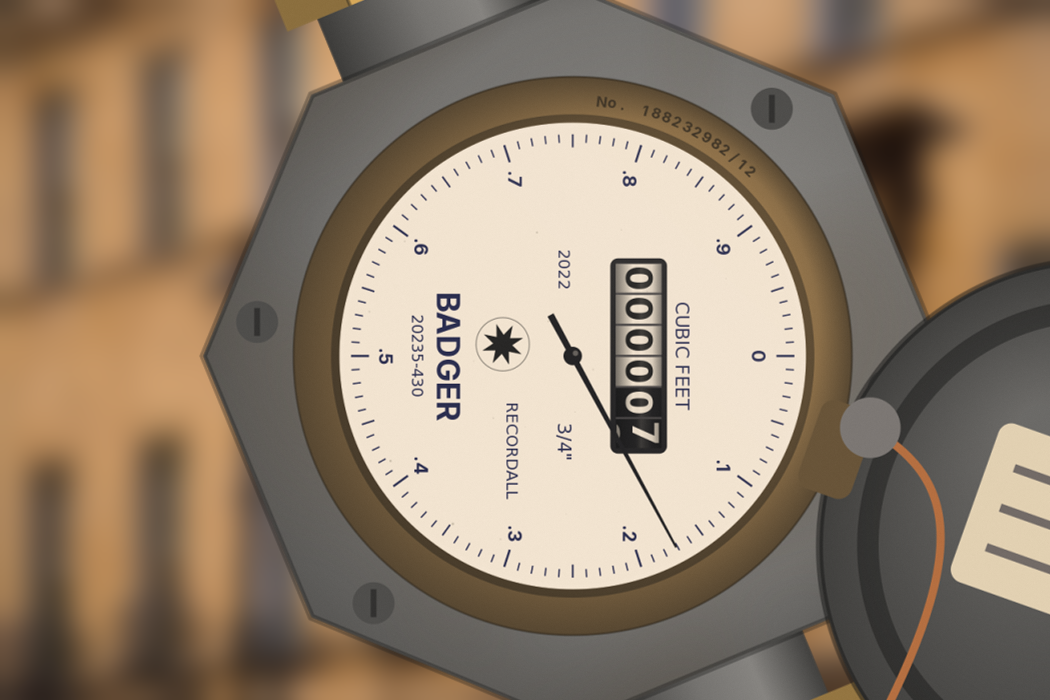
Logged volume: 7.17 ft³
